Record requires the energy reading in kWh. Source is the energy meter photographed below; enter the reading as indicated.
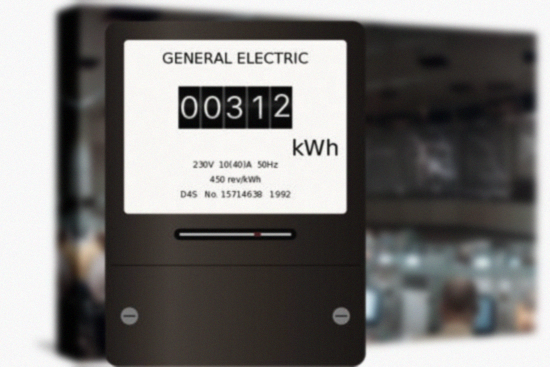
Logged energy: 312 kWh
